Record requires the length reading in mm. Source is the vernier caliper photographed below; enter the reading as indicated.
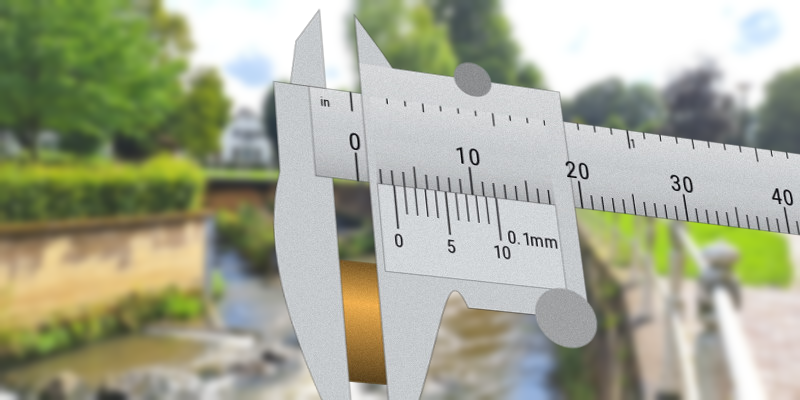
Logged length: 3.1 mm
